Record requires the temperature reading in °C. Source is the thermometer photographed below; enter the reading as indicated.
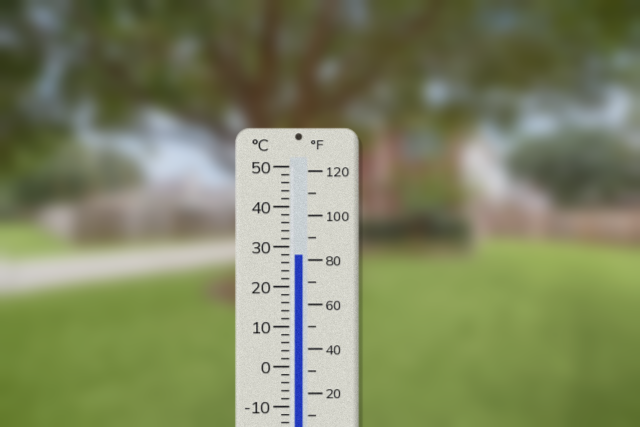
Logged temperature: 28 °C
